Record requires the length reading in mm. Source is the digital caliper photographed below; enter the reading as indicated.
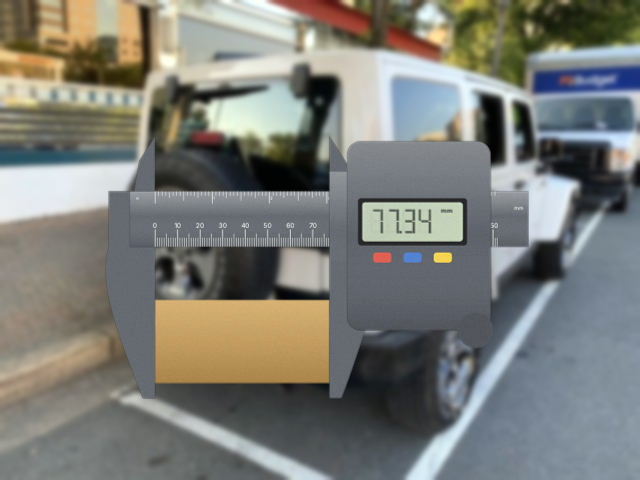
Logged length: 77.34 mm
